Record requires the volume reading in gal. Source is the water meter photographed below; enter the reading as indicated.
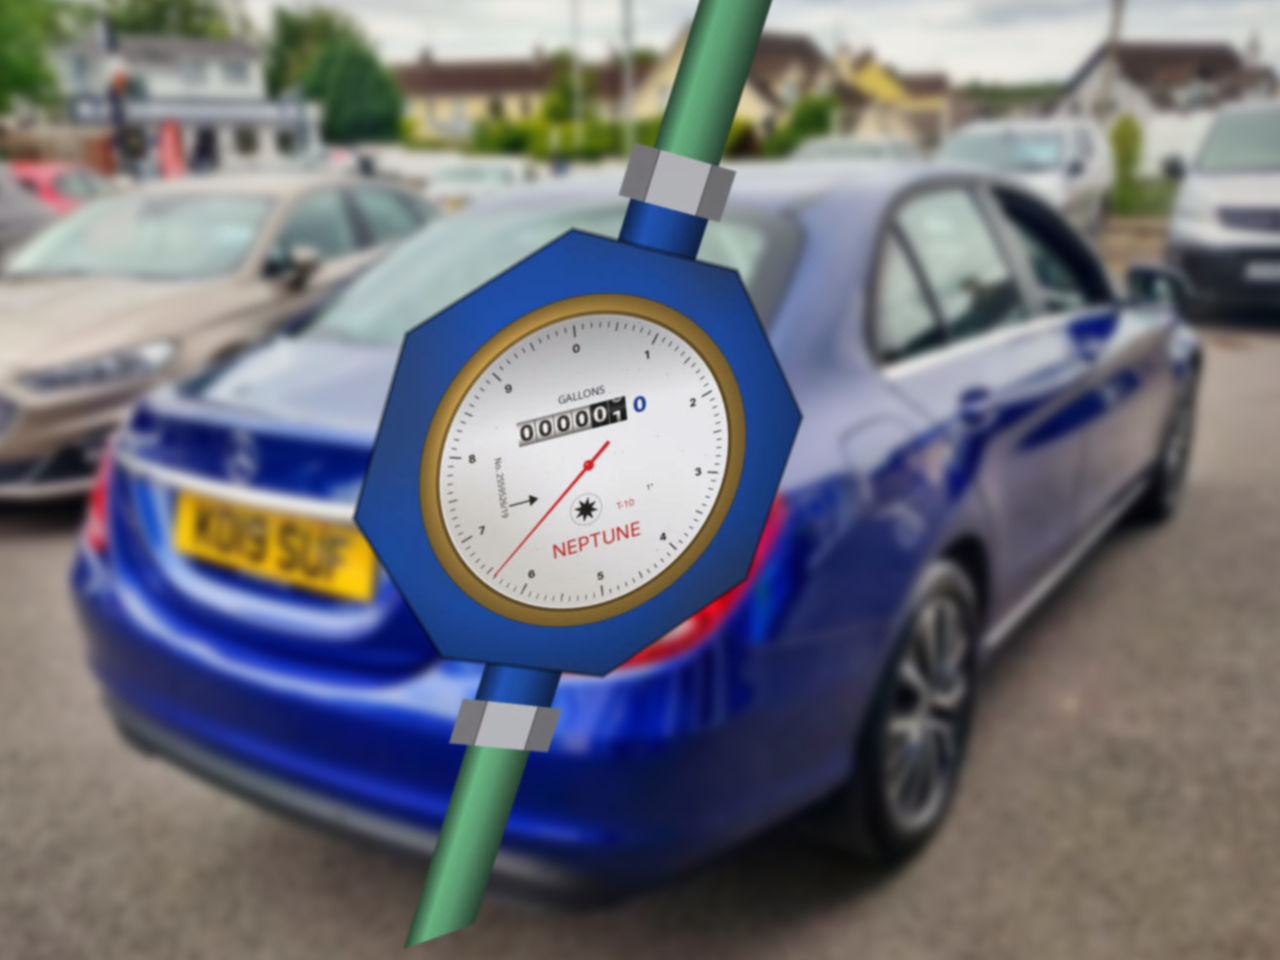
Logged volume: 6.4 gal
